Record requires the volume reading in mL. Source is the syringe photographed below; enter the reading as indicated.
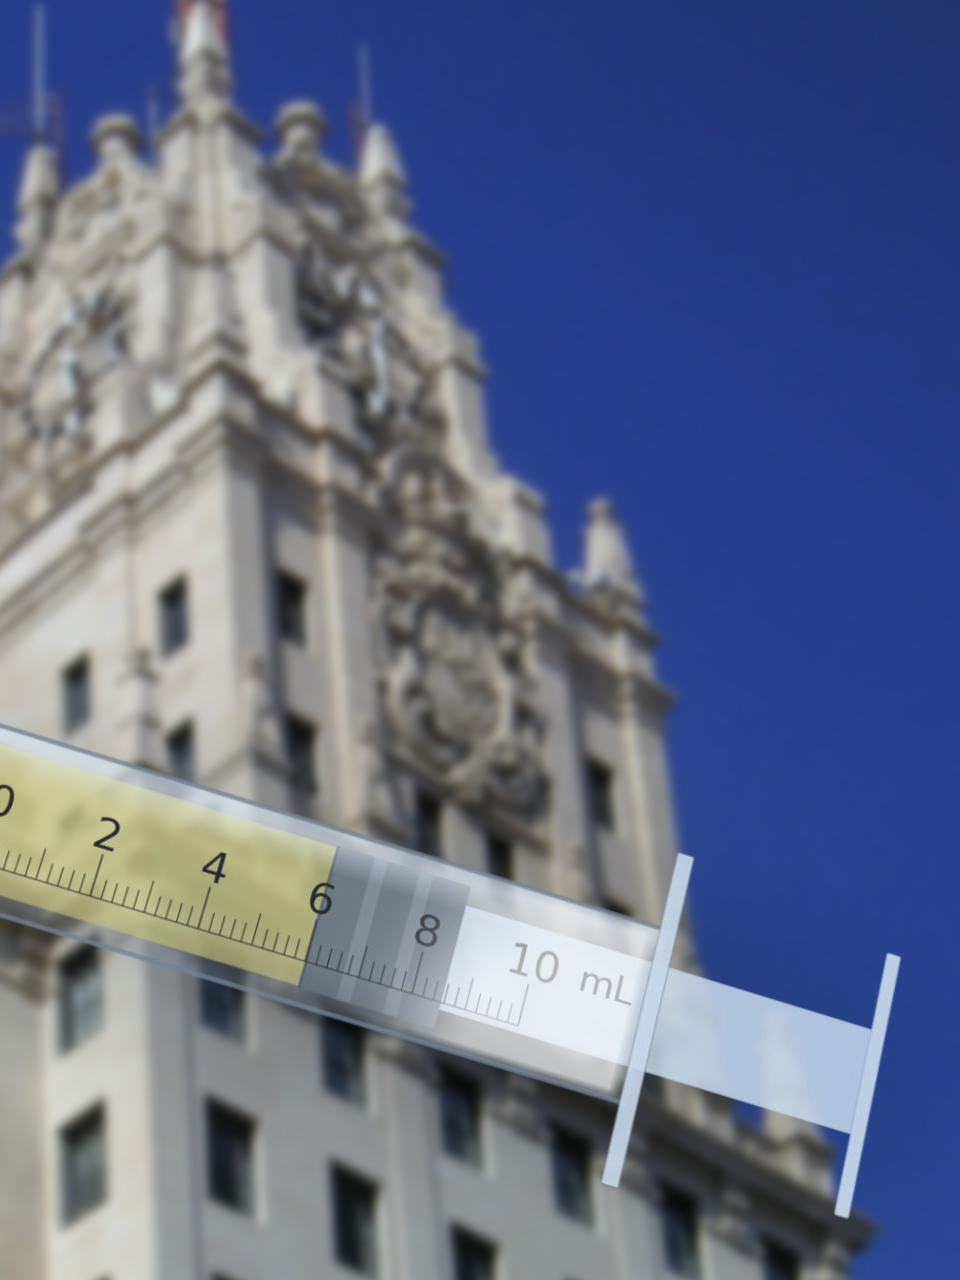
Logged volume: 6 mL
